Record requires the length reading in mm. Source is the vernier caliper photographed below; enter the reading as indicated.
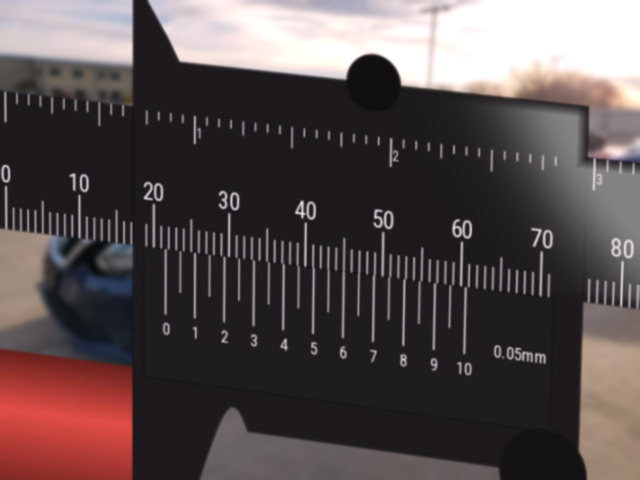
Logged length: 21.6 mm
